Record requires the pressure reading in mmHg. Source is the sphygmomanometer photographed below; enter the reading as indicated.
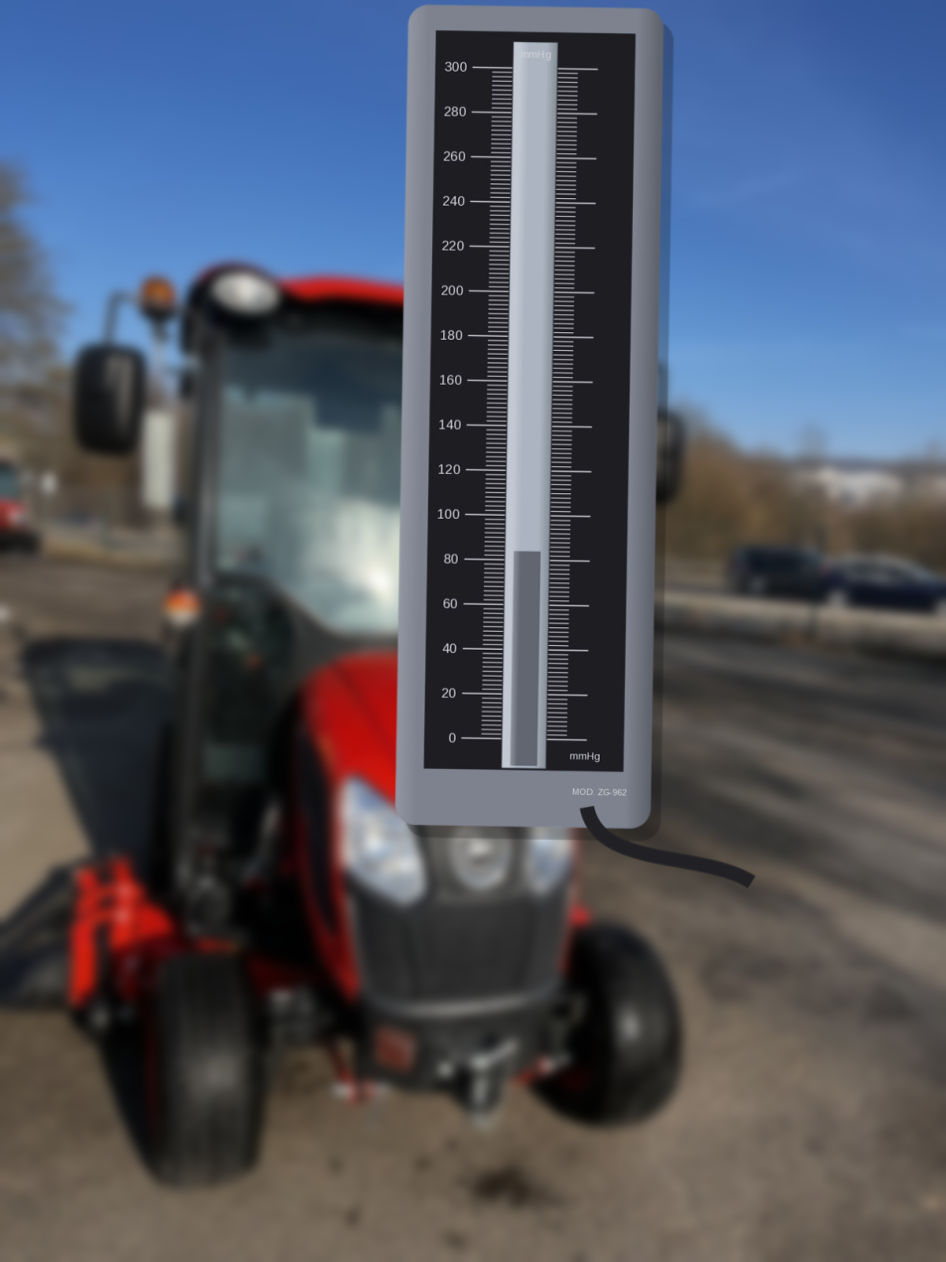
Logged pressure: 84 mmHg
